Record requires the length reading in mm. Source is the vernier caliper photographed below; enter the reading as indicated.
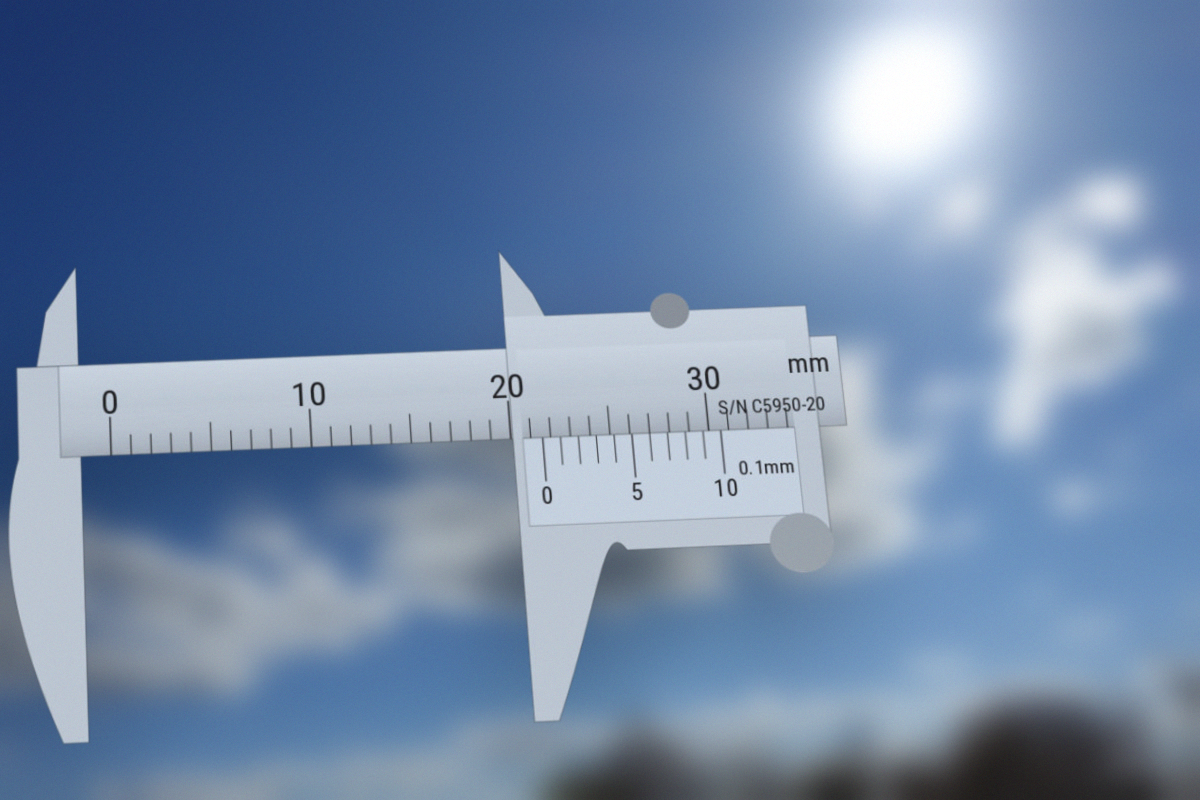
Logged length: 21.6 mm
